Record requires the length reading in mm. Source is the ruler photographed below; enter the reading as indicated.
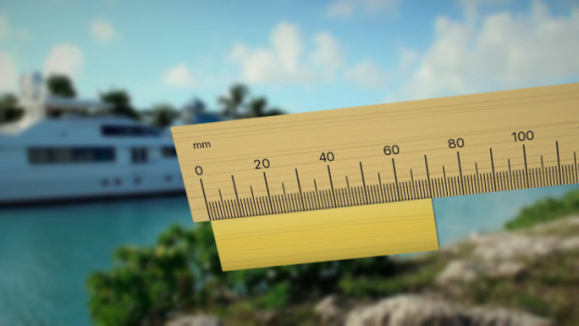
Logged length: 70 mm
